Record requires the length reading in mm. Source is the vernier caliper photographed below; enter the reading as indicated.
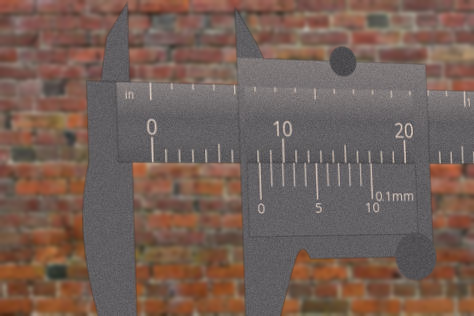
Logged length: 8.1 mm
